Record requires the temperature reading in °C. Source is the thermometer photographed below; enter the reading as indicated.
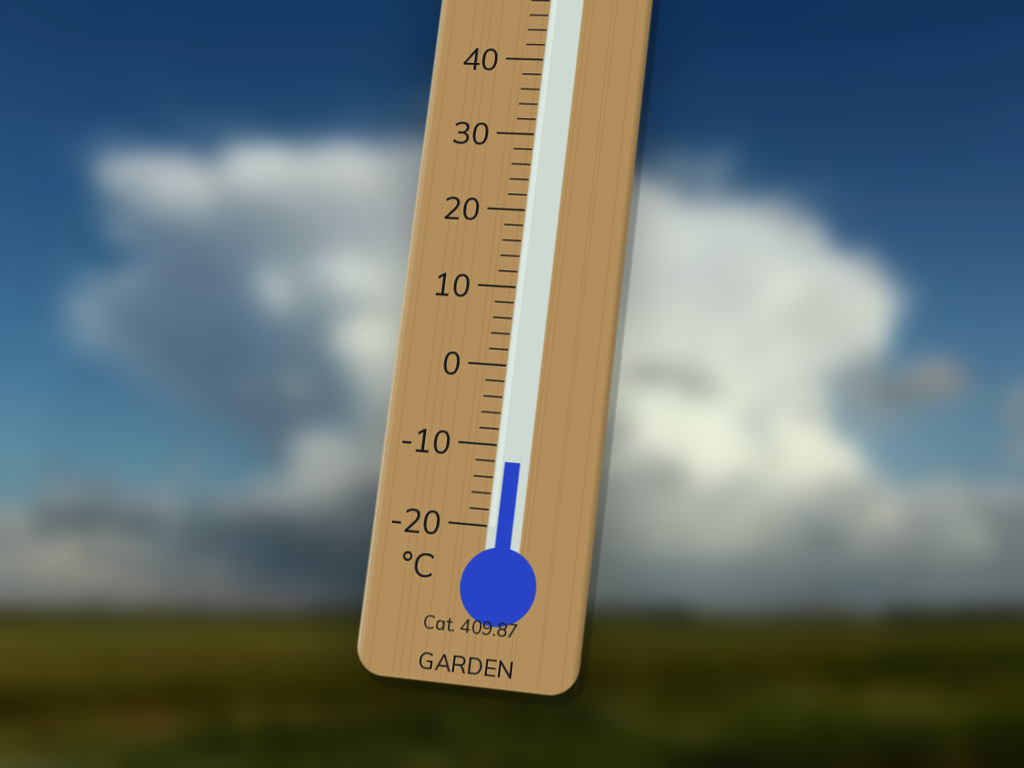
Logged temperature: -12 °C
